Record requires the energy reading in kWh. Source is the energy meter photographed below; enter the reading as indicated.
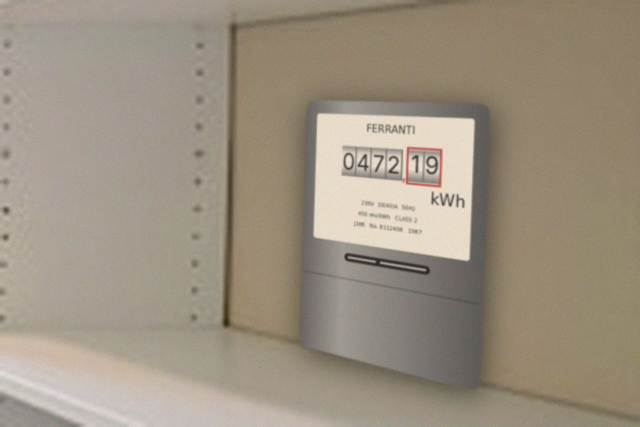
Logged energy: 472.19 kWh
